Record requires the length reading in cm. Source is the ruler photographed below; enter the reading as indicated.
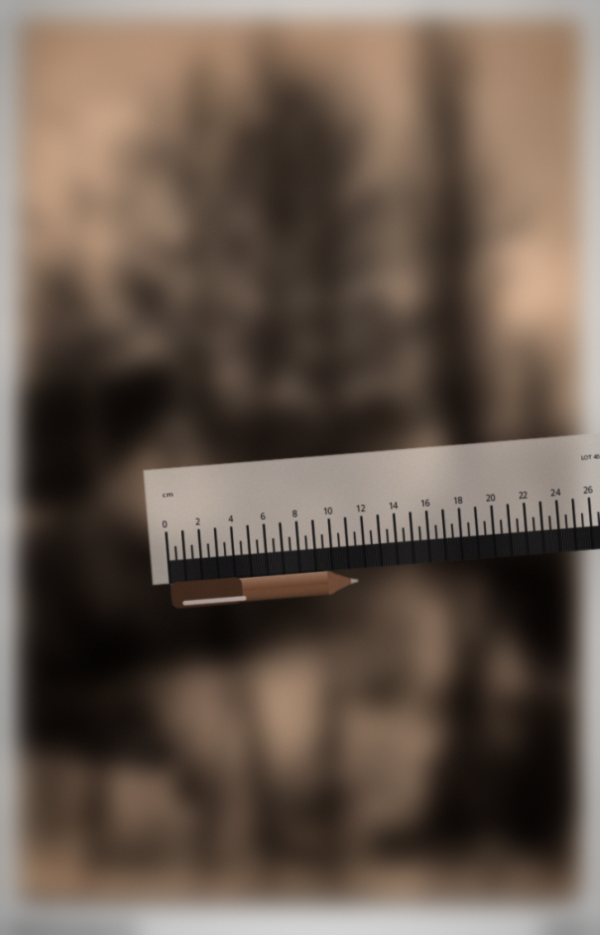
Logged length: 11.5 cm
